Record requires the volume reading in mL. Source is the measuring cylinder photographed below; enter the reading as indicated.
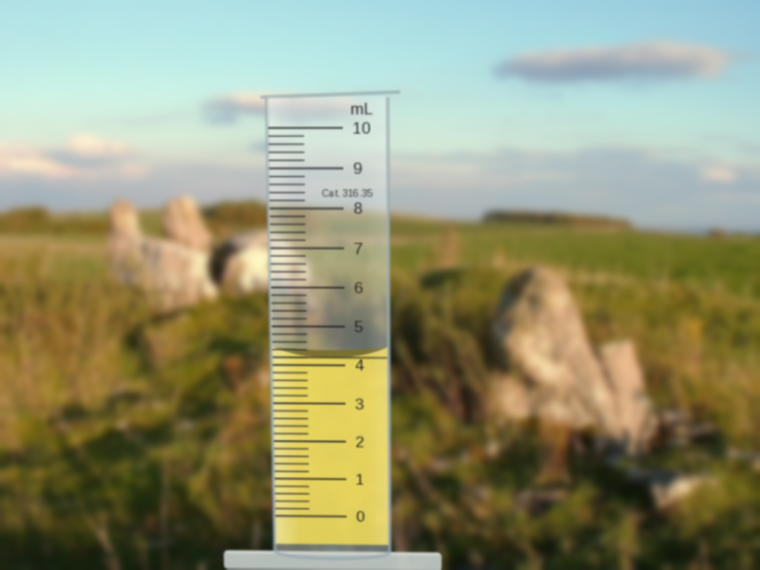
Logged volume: 4.2 mL
